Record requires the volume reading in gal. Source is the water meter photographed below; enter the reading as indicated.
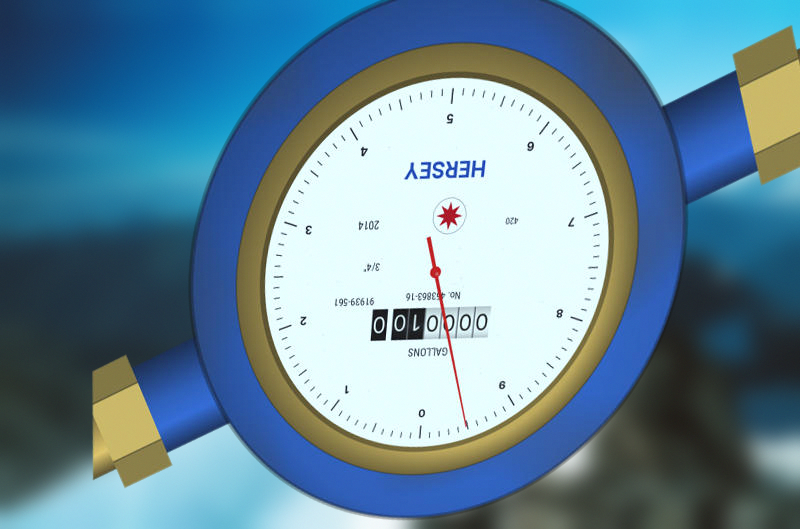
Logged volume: 99.5 gal
